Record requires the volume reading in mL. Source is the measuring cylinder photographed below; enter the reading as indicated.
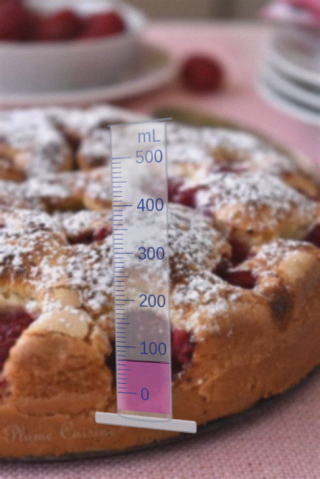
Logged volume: 70 mL
